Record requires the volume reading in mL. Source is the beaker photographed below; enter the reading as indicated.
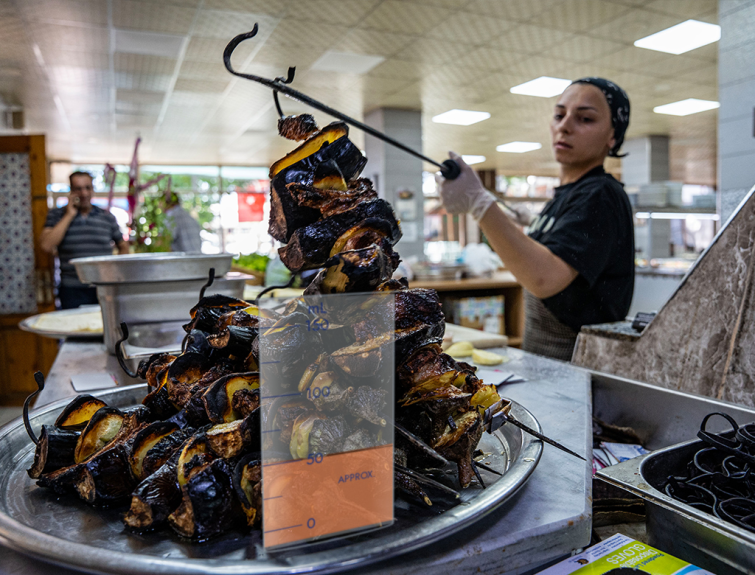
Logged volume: 50 mL
